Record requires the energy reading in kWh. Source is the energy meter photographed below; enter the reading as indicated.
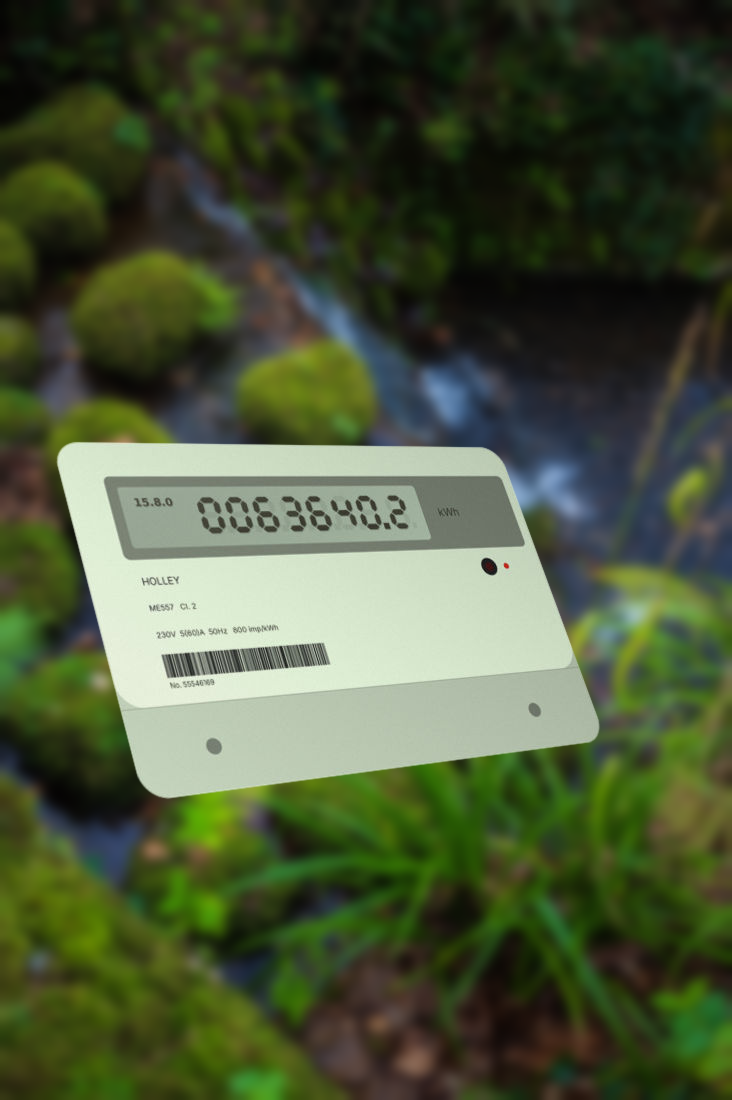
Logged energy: 63640.2 kWh
